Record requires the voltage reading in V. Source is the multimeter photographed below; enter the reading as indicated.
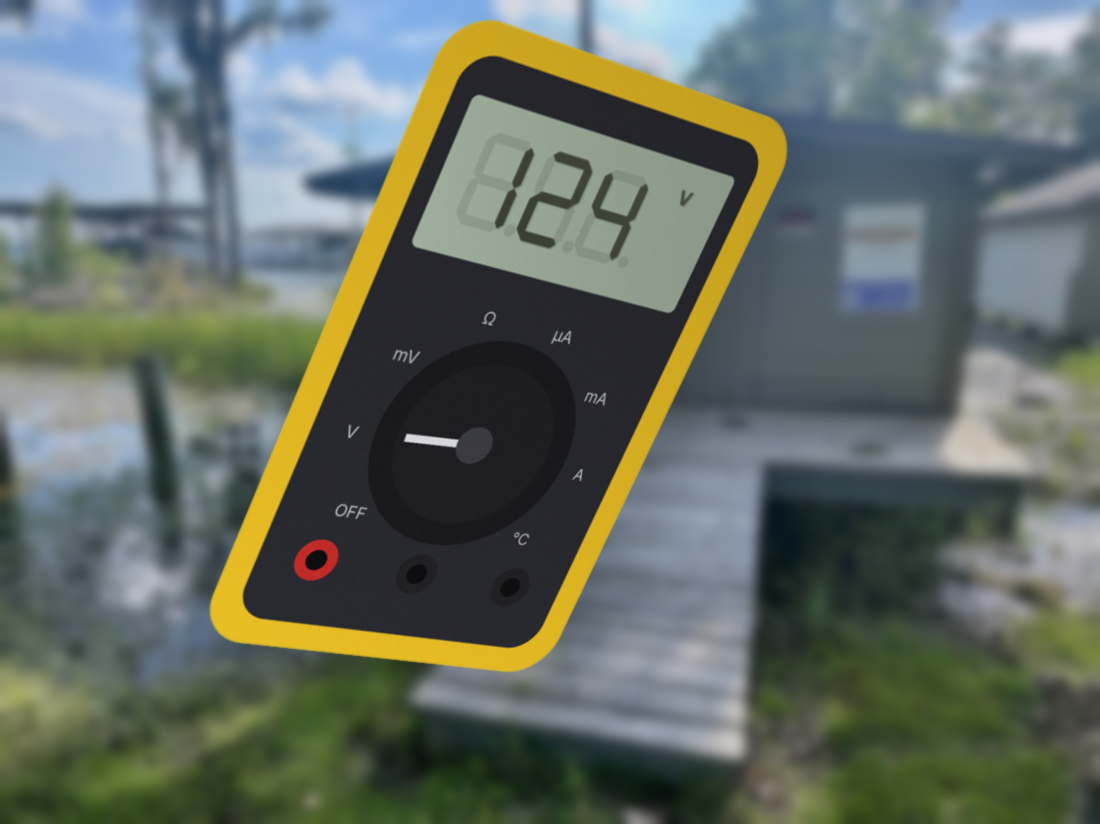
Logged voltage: 124 V
